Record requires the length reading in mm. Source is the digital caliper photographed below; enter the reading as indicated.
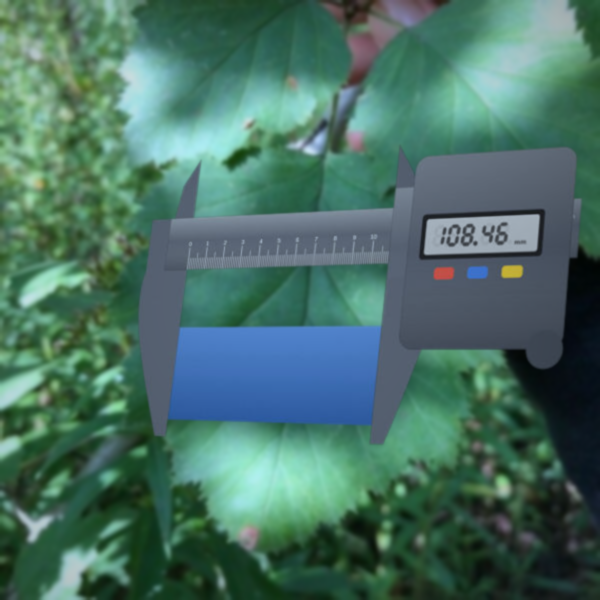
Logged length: 108.46 mm
